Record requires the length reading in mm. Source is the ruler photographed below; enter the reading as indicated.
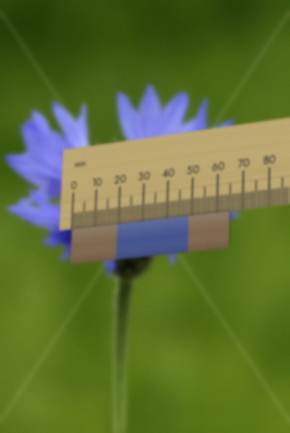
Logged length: 65 mm
